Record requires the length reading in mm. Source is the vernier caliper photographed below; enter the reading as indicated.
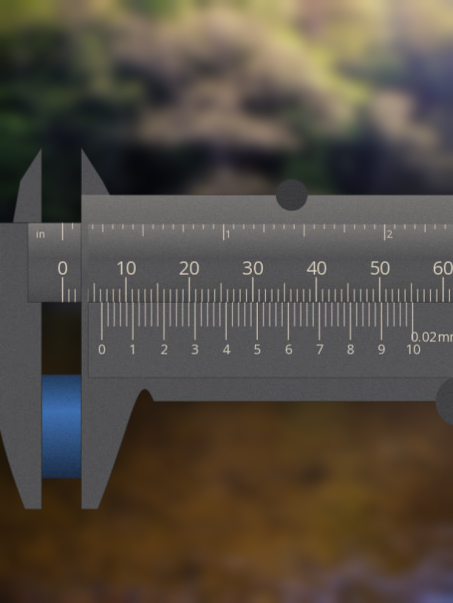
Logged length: 6.2 mm
